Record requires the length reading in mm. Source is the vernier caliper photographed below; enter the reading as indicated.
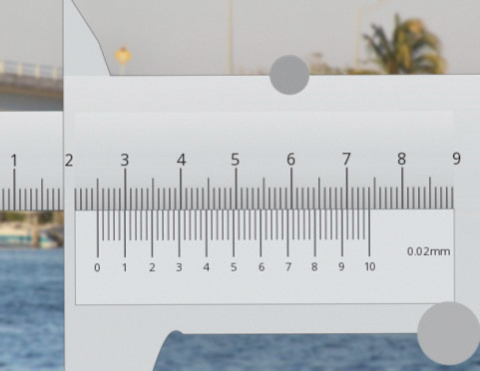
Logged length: 25.0 mm
